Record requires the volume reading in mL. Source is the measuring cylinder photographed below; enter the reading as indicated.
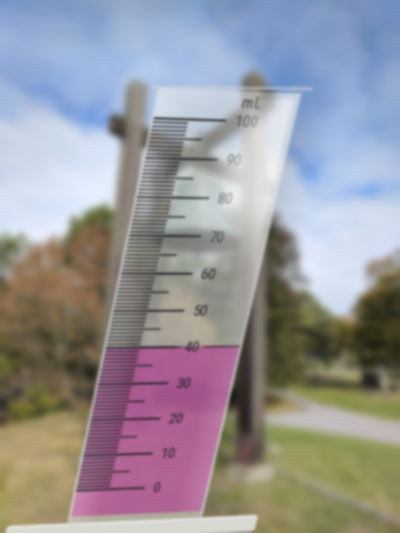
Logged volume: 40 mL
